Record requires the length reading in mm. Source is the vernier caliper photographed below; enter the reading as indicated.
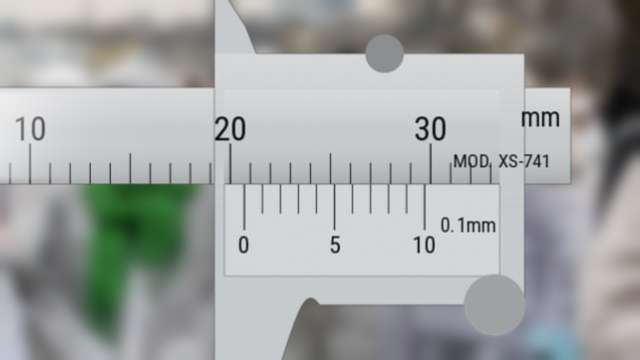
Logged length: 20.7 mm
